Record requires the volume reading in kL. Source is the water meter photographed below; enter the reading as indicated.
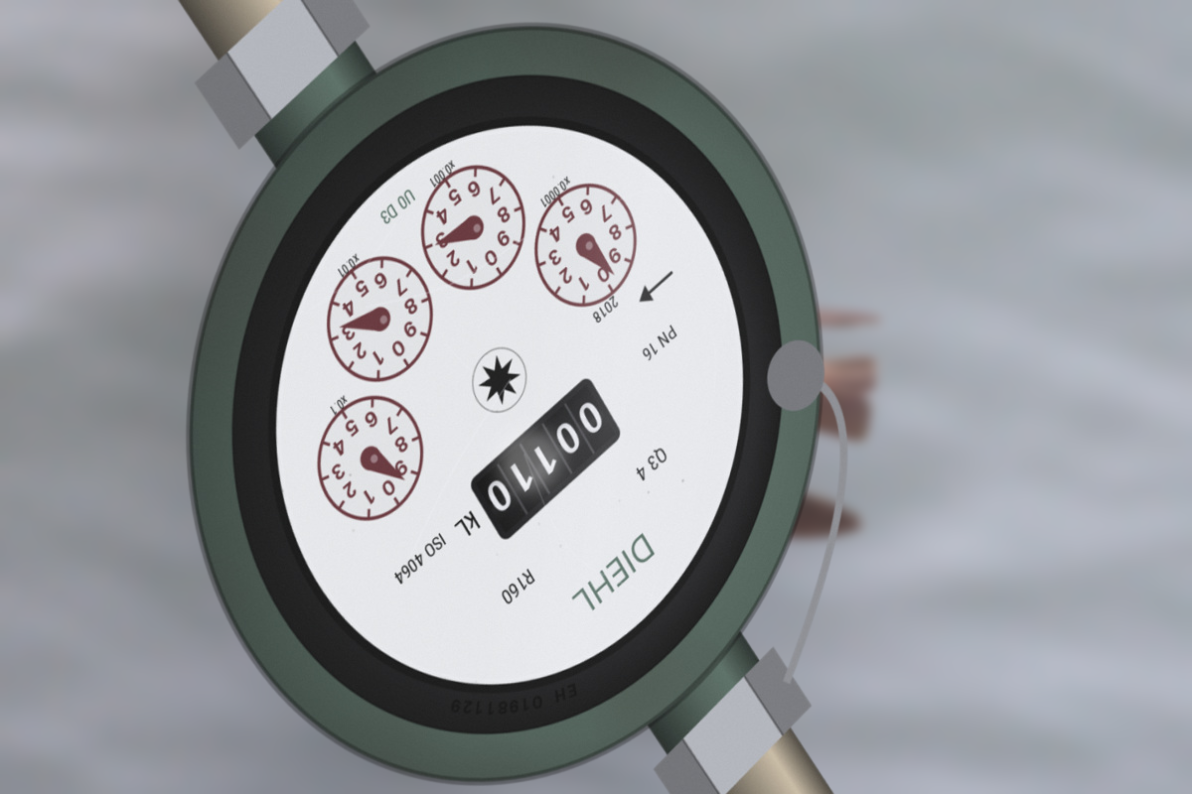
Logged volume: 109.9329 kL
